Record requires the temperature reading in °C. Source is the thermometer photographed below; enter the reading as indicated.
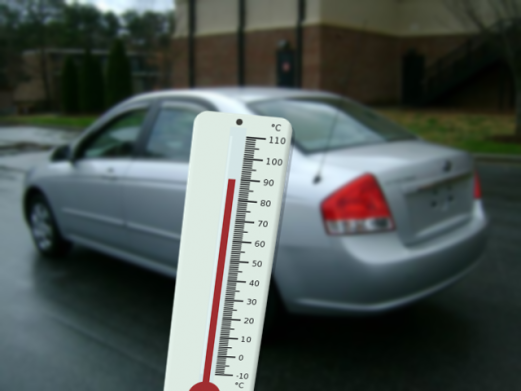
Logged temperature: 90 °C
